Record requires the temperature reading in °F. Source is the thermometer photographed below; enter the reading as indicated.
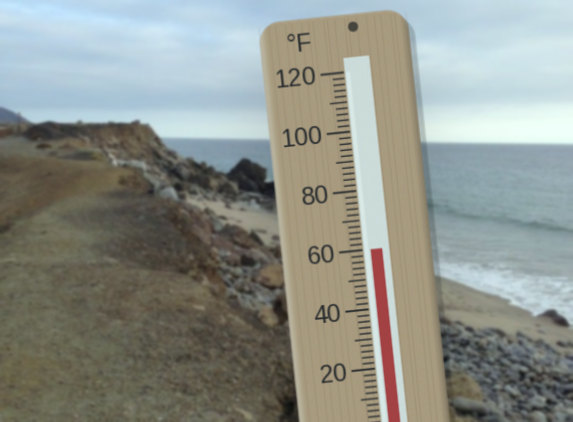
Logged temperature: 60 °F
